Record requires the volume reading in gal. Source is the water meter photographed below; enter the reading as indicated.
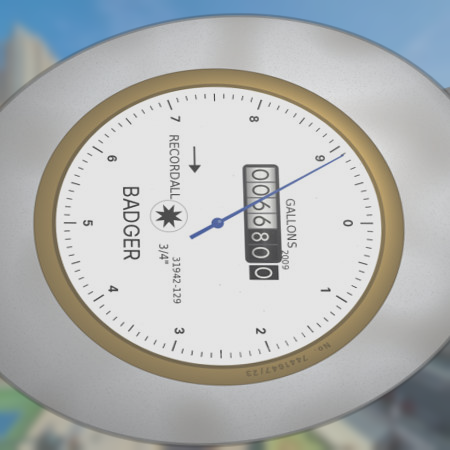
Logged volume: 66799.1 gal
